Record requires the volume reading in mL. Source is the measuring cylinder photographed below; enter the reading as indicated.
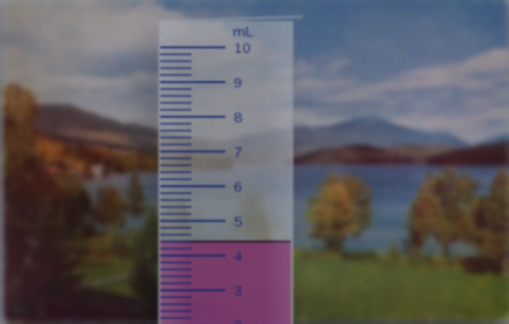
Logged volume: 4.4 mL
